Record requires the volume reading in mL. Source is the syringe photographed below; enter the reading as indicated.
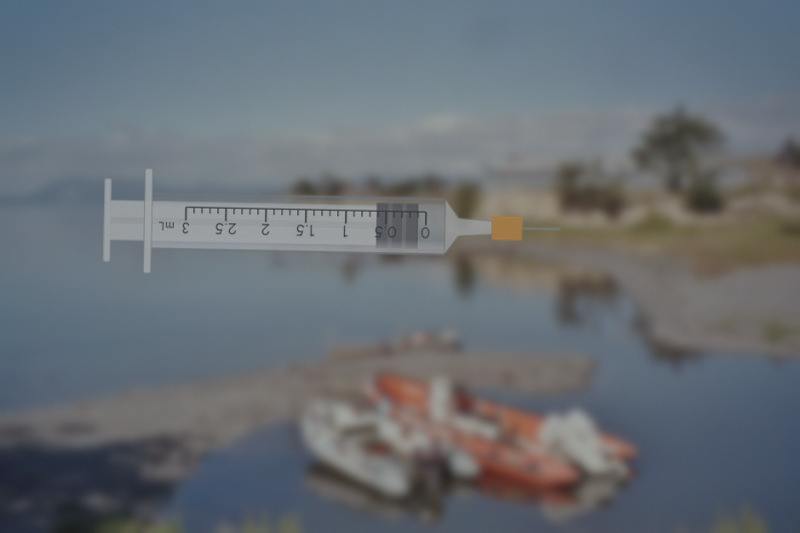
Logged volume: 0.1 mL
